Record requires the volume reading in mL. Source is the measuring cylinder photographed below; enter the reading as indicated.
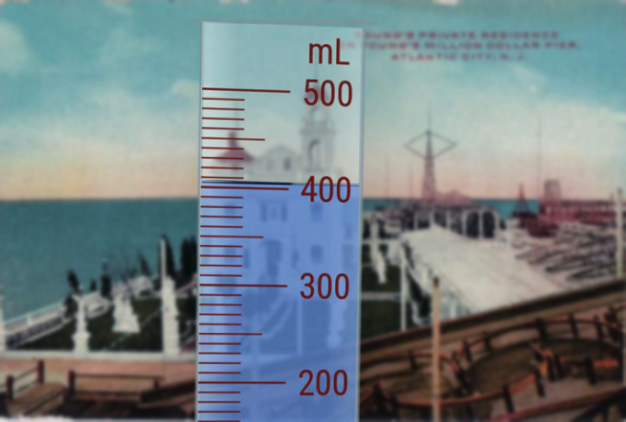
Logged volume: 405 mL
